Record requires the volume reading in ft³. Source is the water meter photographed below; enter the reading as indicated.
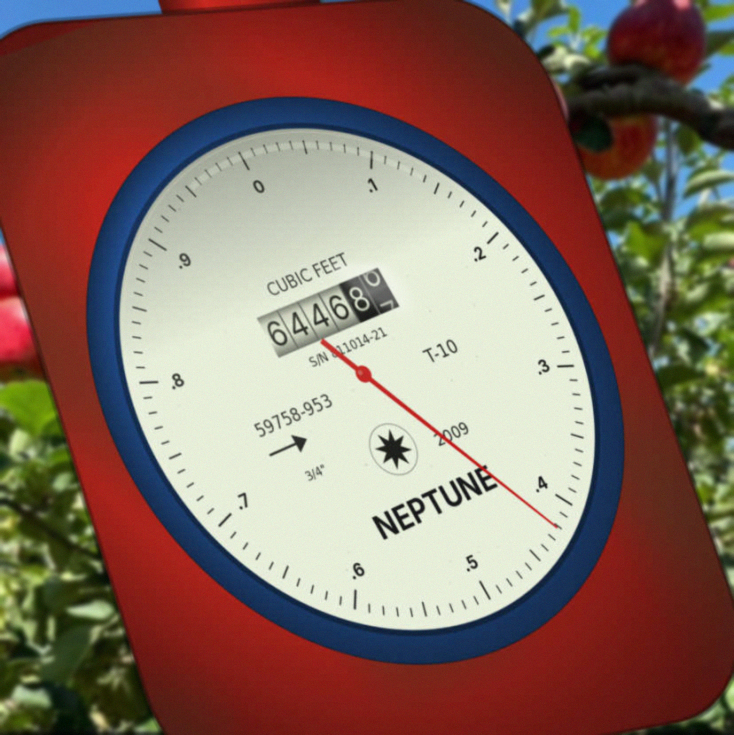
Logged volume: 644686.42 ft³
